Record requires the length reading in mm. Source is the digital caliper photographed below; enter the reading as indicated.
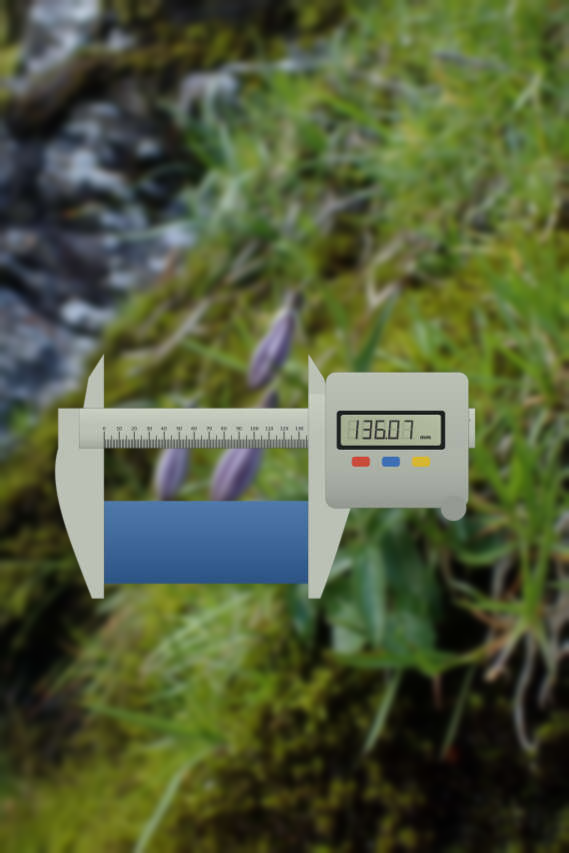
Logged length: 136.07 mm
